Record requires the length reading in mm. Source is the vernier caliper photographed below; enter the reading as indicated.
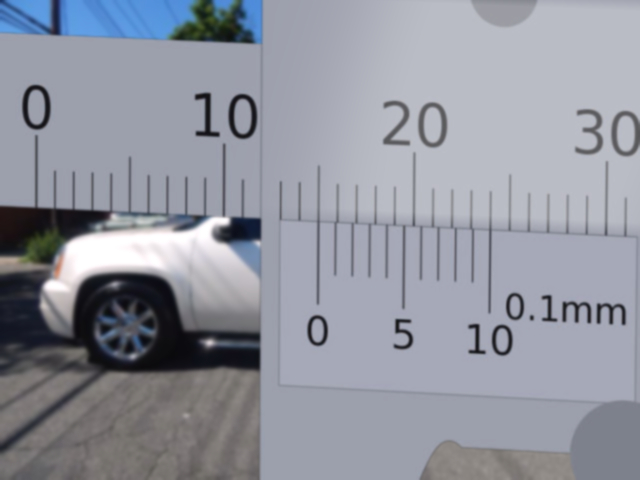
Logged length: 15.0 mm
